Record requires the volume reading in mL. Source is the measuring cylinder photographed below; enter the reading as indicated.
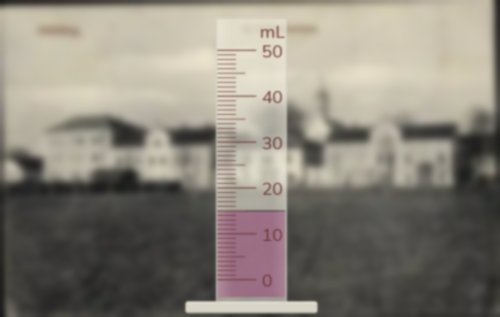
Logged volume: 15 mL
